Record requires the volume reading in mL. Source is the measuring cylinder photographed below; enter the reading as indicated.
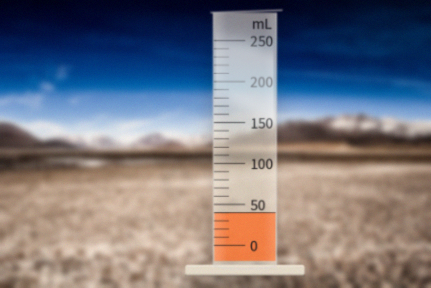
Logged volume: 40 mL
